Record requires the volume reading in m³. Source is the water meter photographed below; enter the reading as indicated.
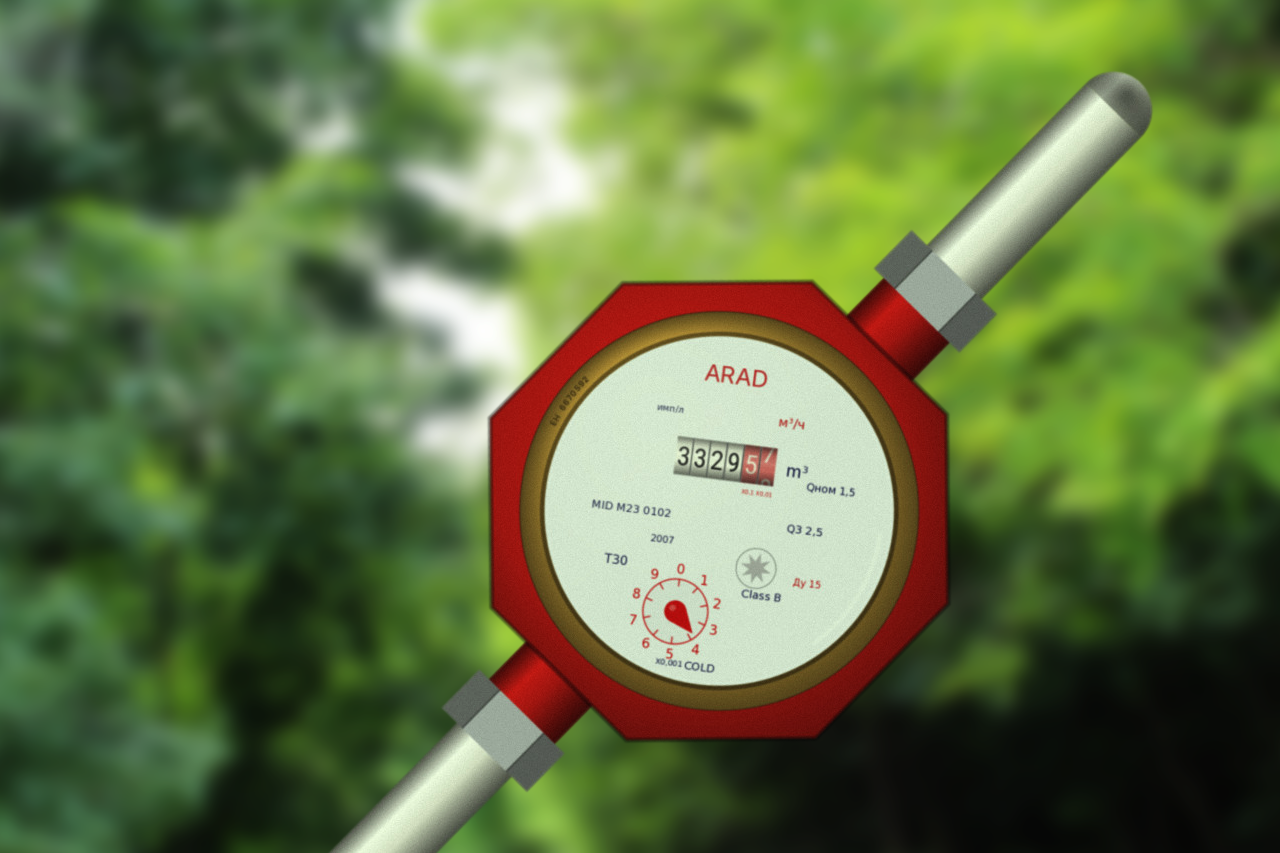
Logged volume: 3329.573 m³
